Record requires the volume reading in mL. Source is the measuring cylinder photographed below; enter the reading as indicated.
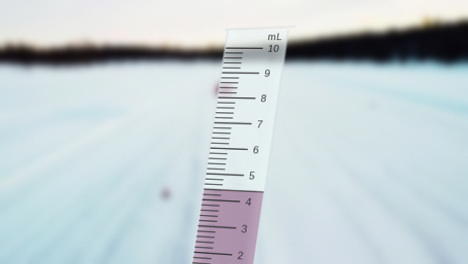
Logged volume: 4.4 mL
